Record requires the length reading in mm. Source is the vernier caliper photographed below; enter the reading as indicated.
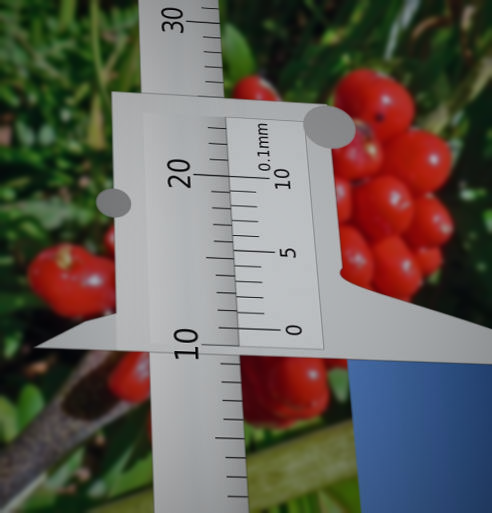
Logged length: 11.0 mm
